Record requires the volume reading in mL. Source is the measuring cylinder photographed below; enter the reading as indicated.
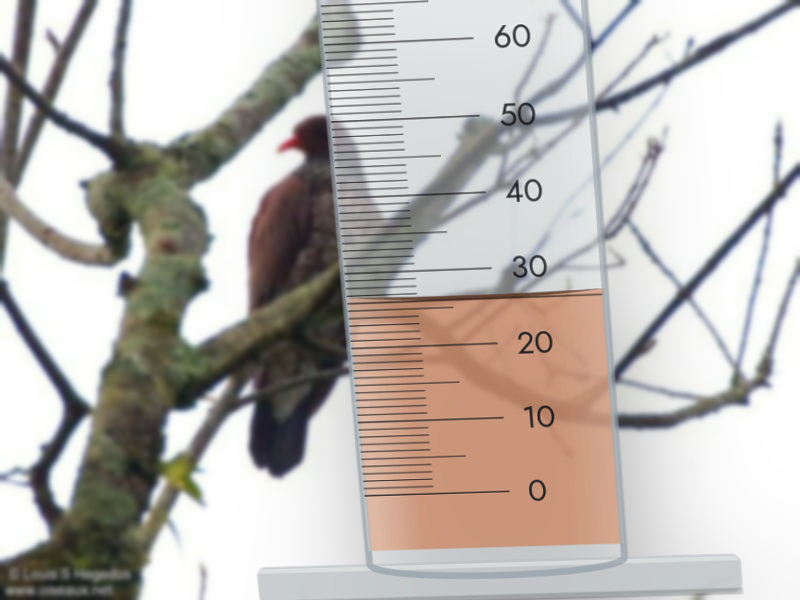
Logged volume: 26 mL
